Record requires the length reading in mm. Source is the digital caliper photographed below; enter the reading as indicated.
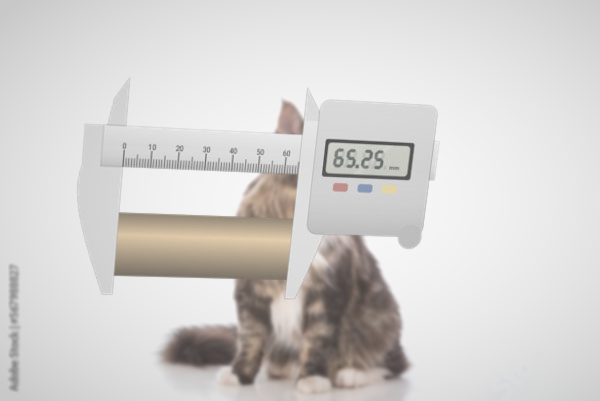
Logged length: 65.25 mm
